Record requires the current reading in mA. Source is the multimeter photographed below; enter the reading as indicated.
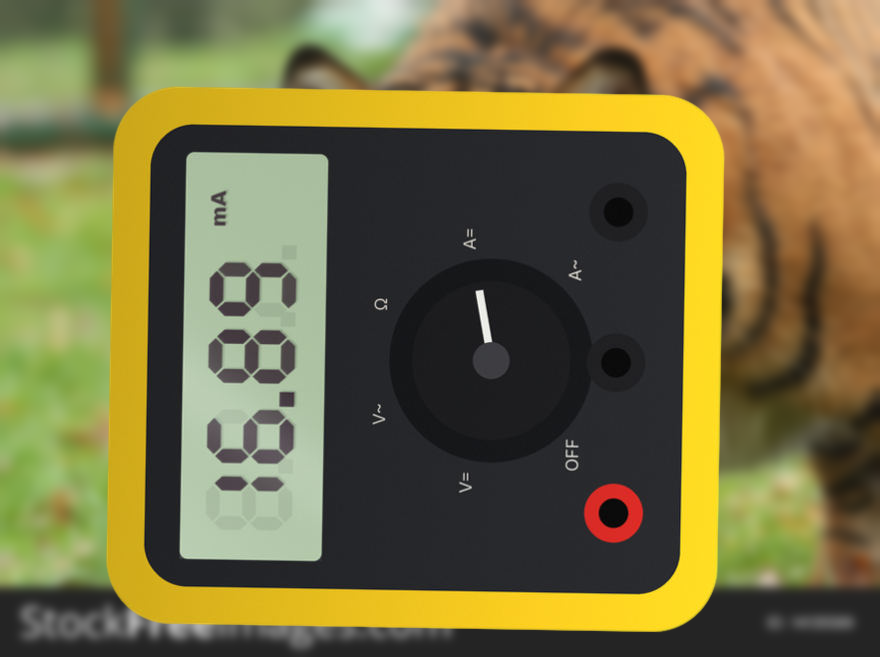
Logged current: 16.89 mA
